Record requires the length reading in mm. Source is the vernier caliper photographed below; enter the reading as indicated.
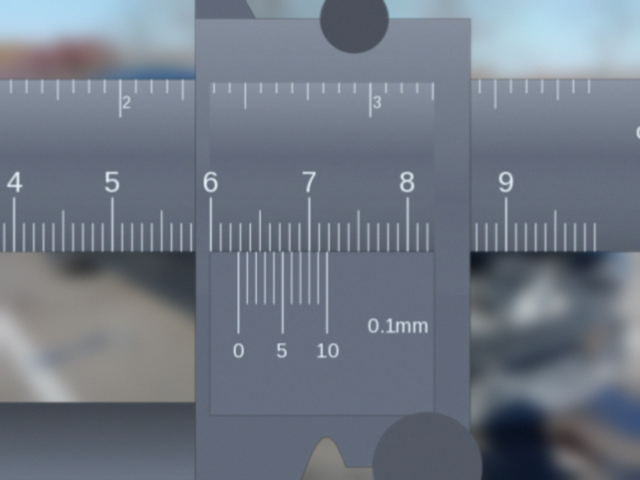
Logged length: 62.8 mm
